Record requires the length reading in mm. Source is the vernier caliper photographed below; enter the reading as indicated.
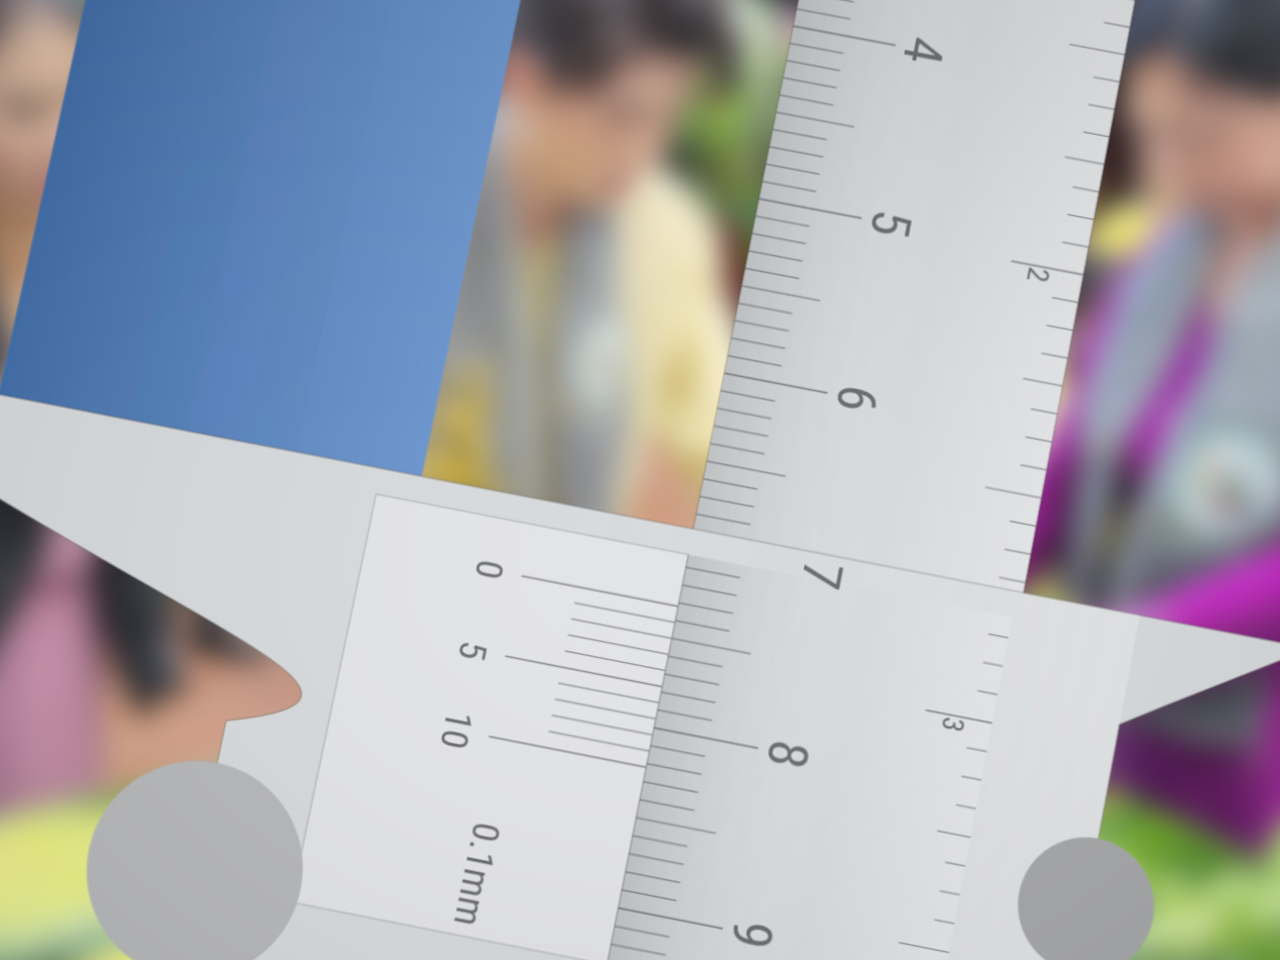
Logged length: 73.2 mm
